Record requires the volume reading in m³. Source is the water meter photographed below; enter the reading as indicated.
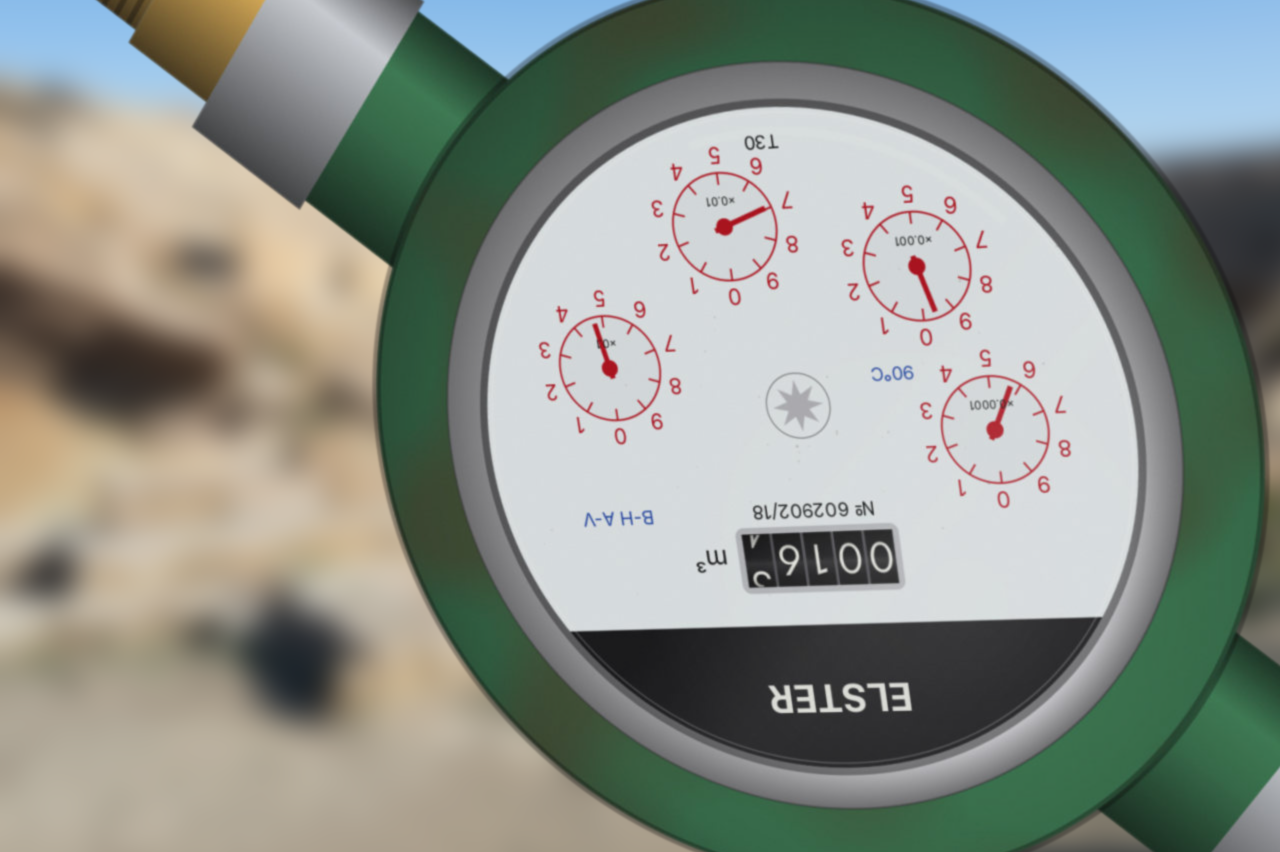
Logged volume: 163.4695 m³
